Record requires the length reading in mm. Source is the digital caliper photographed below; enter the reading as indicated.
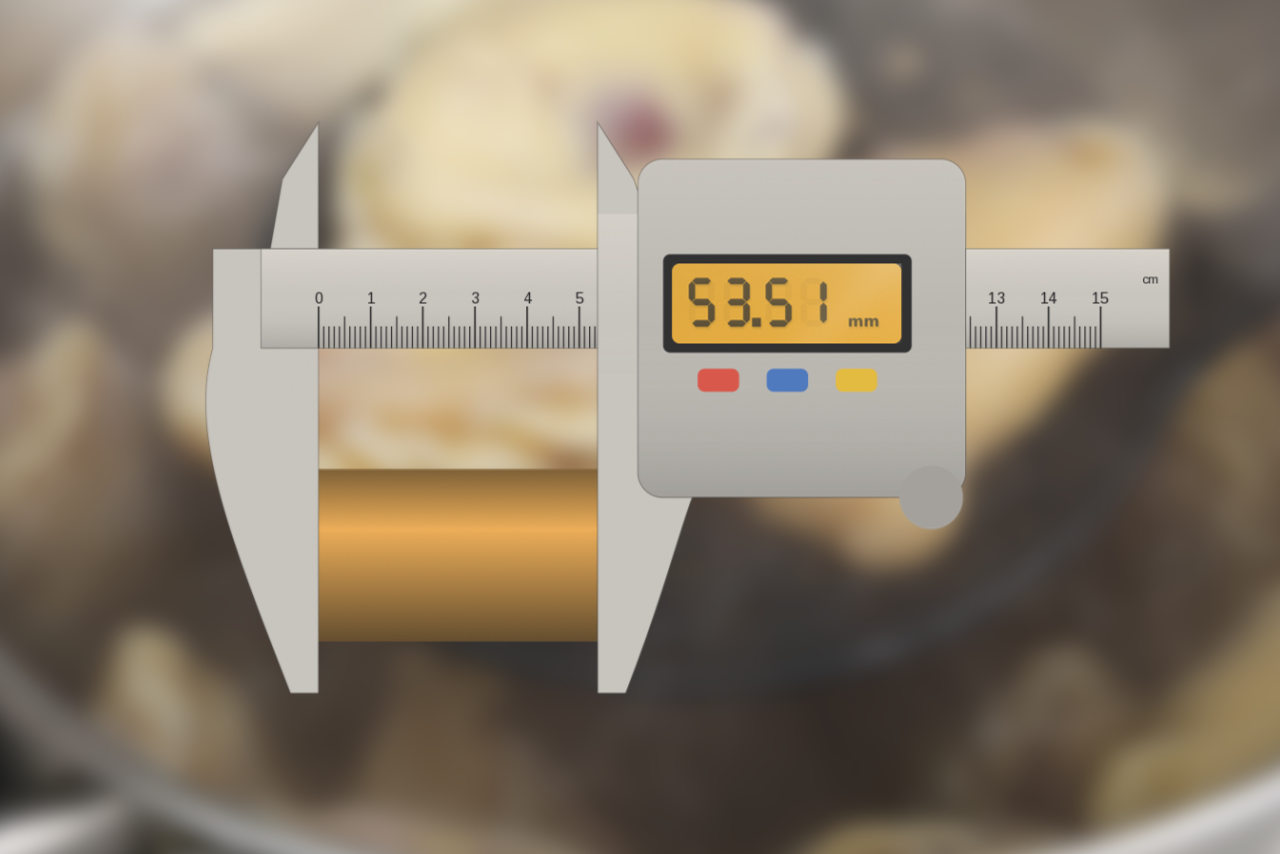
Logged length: 53.51 mm
